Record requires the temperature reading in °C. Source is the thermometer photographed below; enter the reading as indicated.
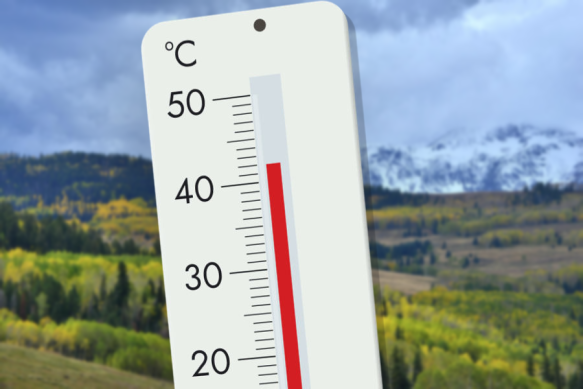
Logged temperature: 42 °C
